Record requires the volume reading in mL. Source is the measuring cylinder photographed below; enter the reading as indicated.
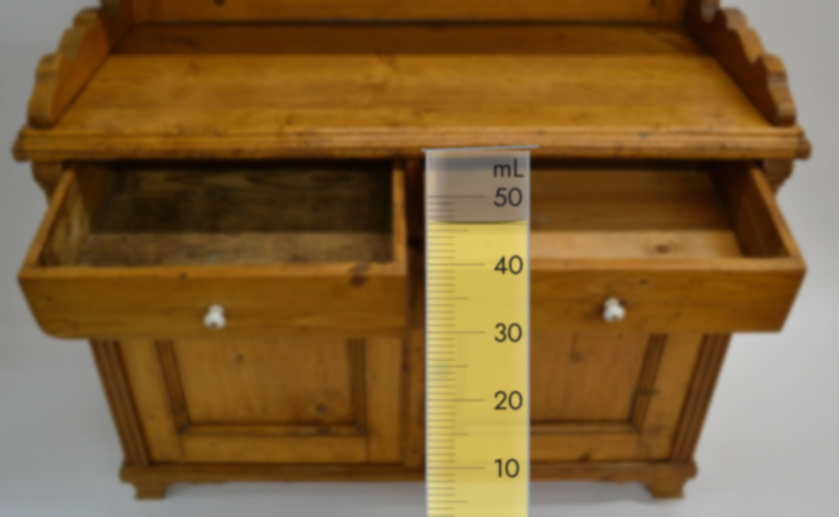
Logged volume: 46 mL
